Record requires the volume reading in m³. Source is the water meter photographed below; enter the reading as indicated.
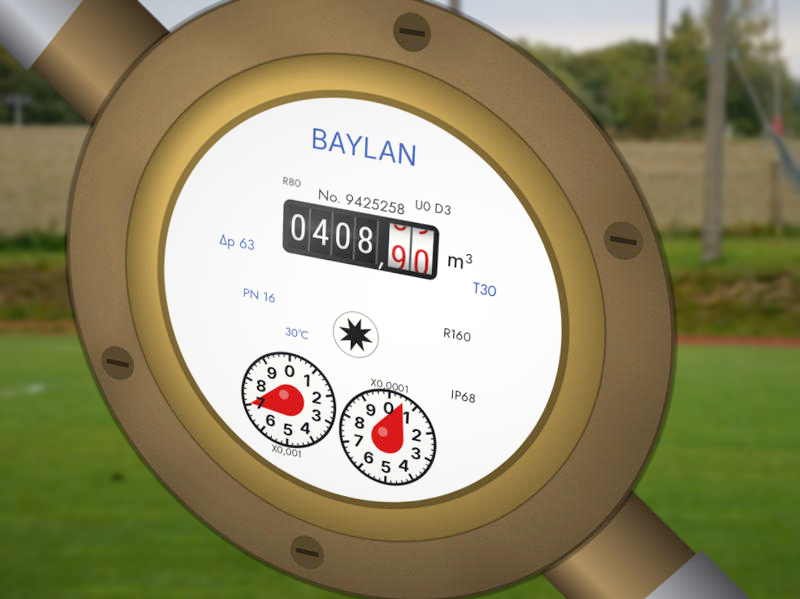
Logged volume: 408.8970 m³
